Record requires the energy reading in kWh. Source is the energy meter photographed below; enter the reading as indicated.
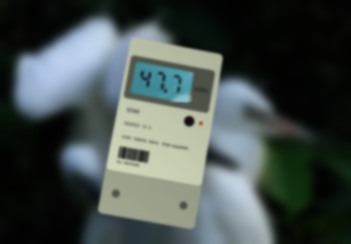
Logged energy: 47.7 kWh
